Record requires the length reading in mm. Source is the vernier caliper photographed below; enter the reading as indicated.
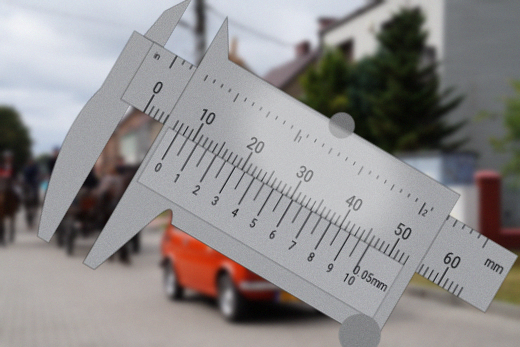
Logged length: 7.0 mm
